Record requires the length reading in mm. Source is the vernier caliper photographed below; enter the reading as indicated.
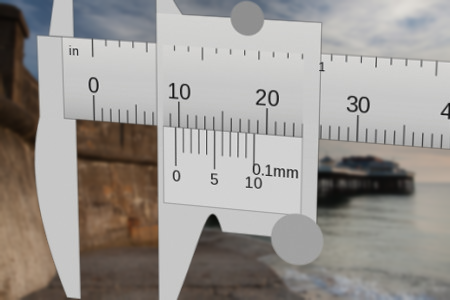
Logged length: 9.6 mm
